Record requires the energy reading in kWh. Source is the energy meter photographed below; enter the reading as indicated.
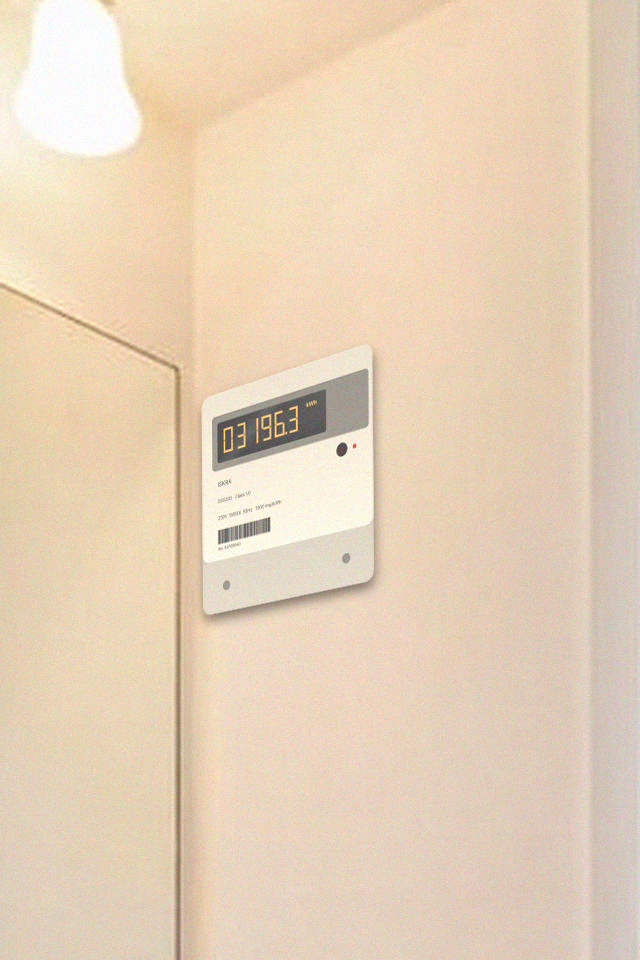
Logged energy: 3196.3 kWh
